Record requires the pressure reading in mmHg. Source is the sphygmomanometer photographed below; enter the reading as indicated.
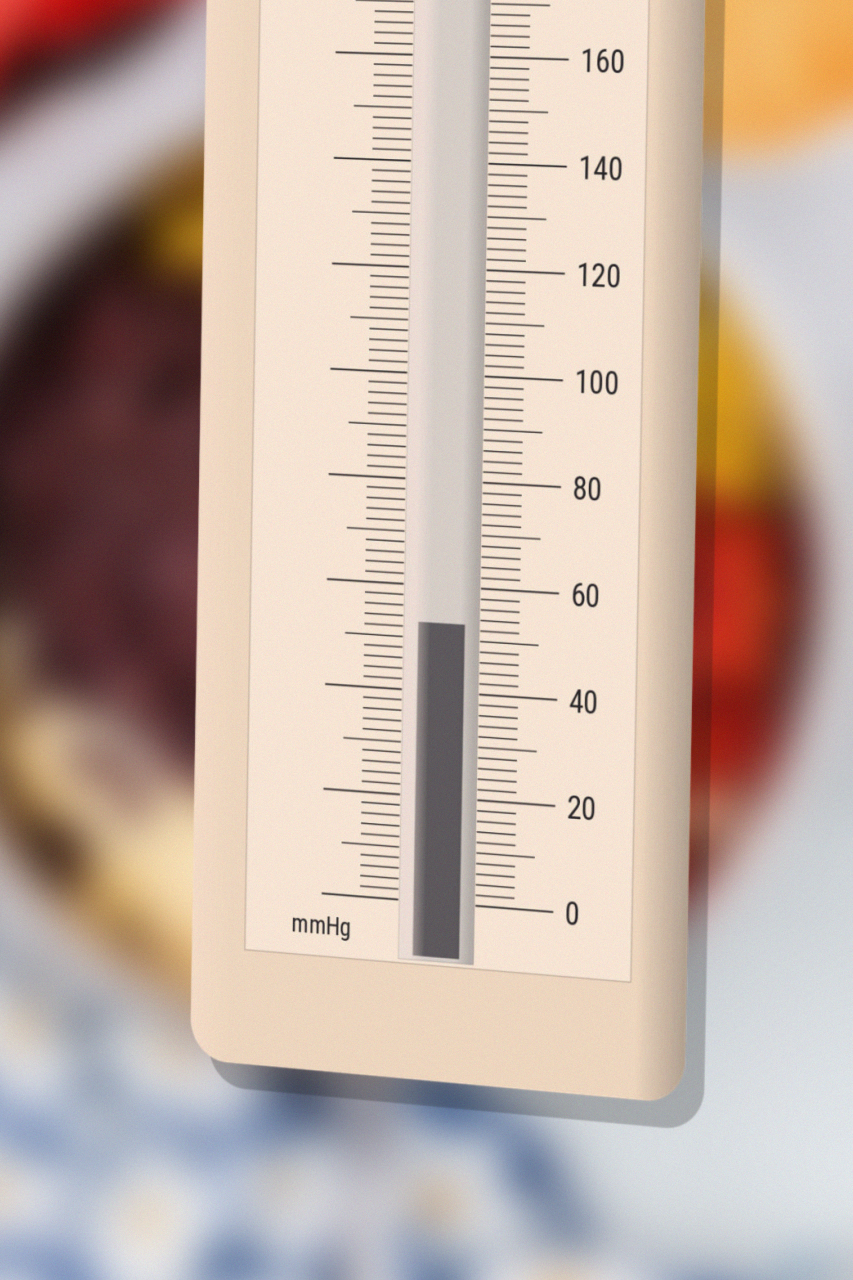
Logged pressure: 53 mmHg
